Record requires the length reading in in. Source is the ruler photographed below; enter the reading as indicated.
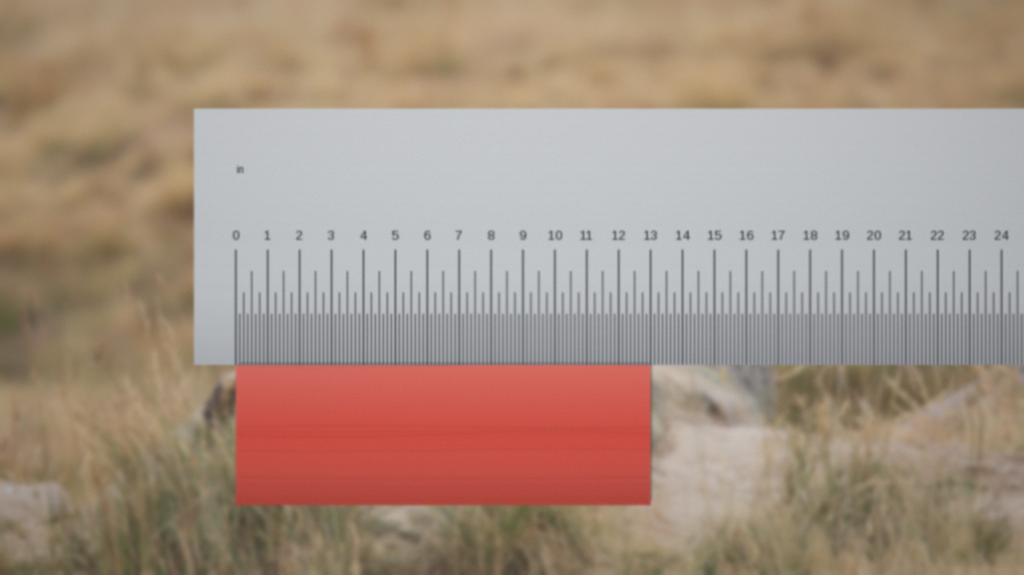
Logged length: 13 in
